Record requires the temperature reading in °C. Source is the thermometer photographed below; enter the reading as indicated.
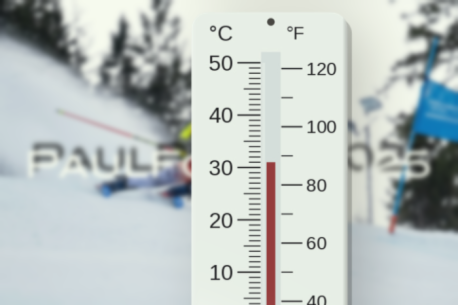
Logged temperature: 31 °C
